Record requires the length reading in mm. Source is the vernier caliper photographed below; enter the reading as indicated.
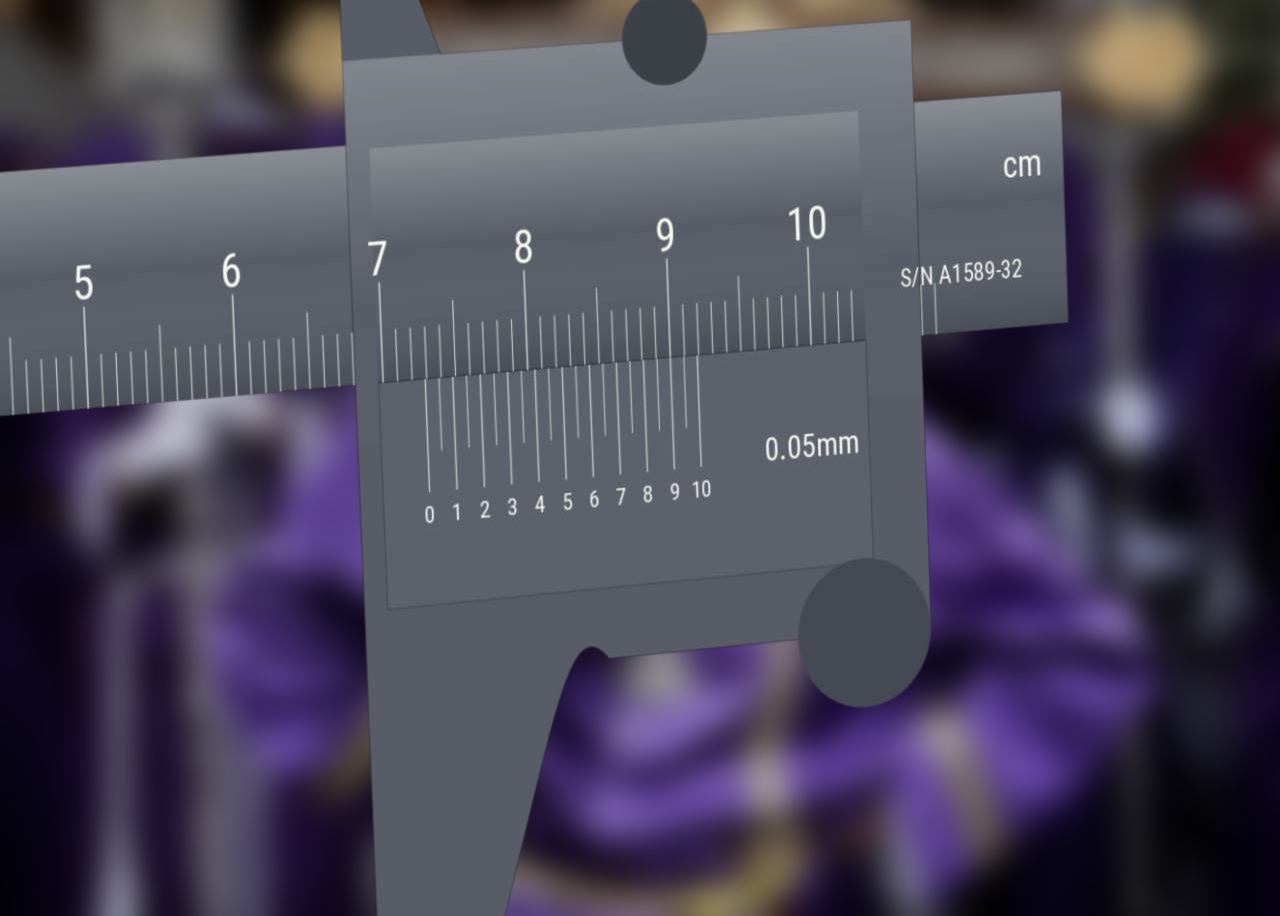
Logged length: 72.9 mm
